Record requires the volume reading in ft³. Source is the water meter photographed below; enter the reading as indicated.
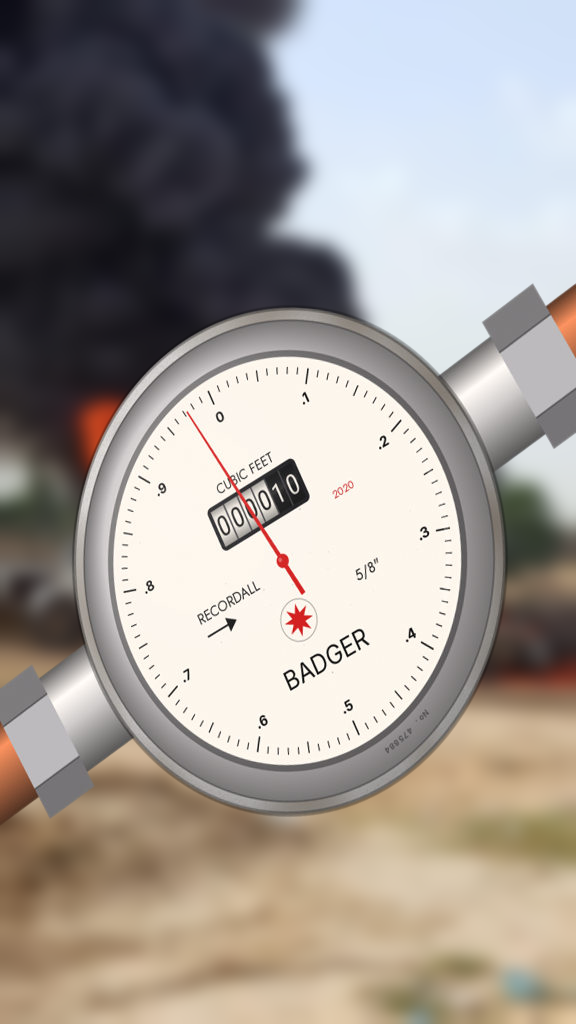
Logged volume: 9.97 ft³
